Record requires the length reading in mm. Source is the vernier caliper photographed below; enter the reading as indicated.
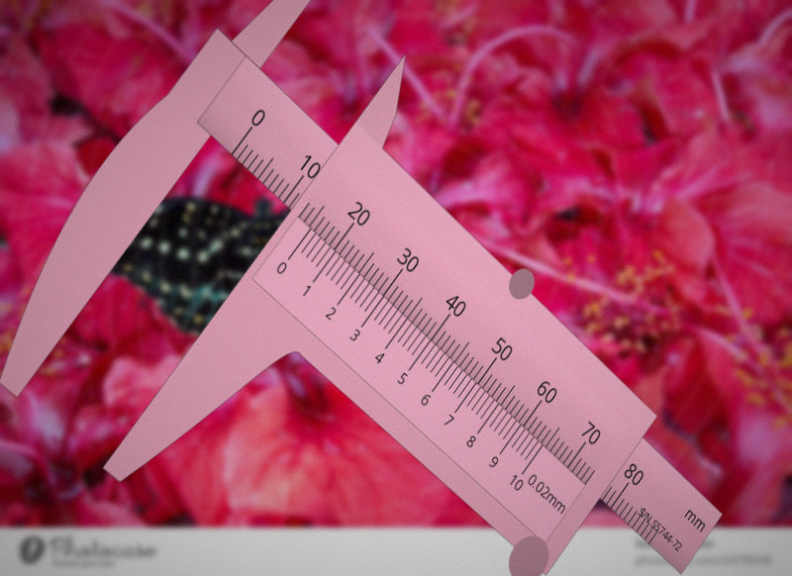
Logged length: 15.4 mm
